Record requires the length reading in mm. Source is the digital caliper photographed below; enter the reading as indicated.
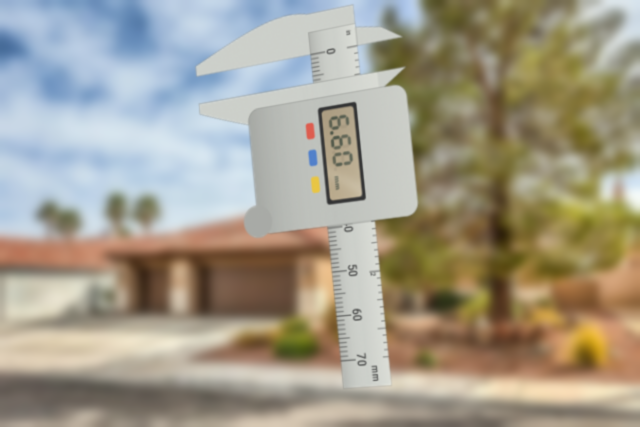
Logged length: 6.60 mm
